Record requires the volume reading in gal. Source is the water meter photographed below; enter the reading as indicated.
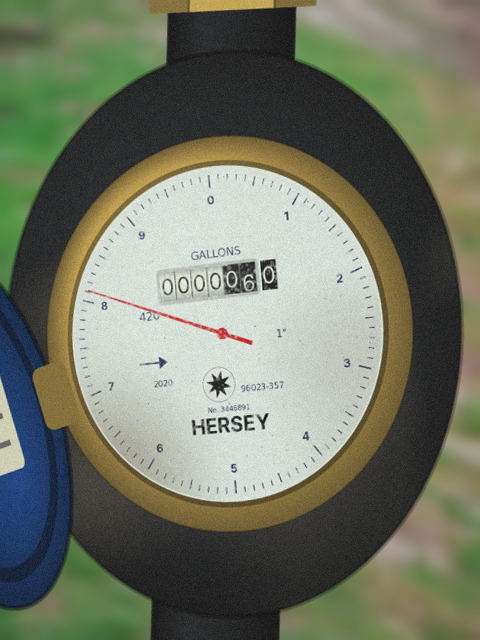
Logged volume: 58.1 gal
